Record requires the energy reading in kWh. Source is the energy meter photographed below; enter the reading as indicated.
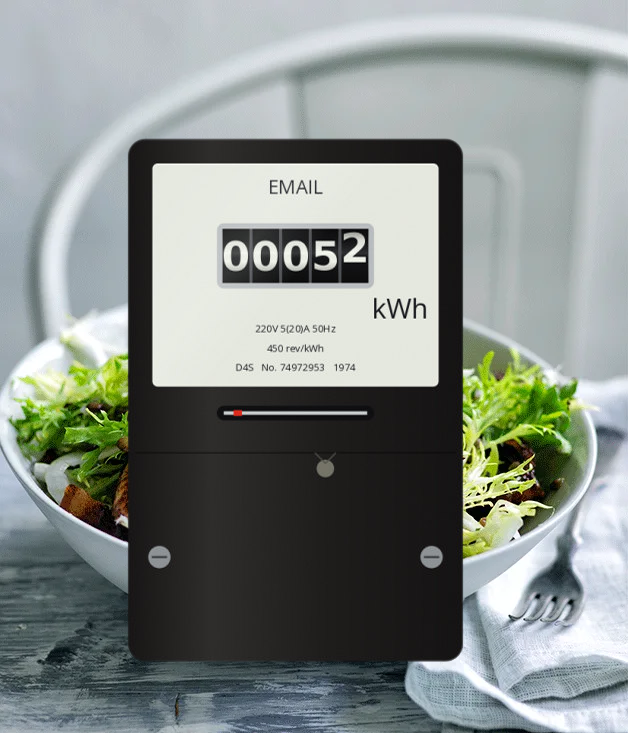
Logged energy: 52 kWh
